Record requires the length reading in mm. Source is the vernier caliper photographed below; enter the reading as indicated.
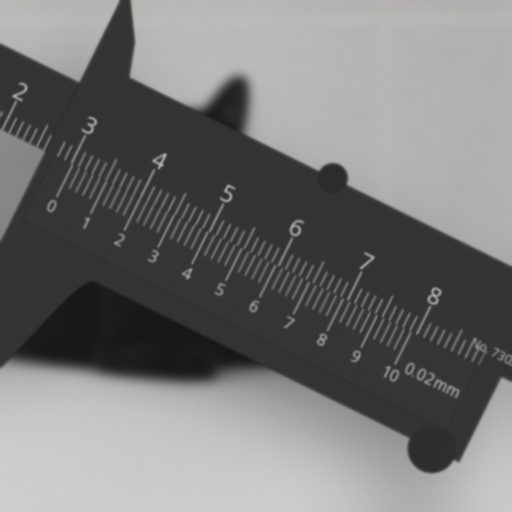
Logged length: 30.2 mm
